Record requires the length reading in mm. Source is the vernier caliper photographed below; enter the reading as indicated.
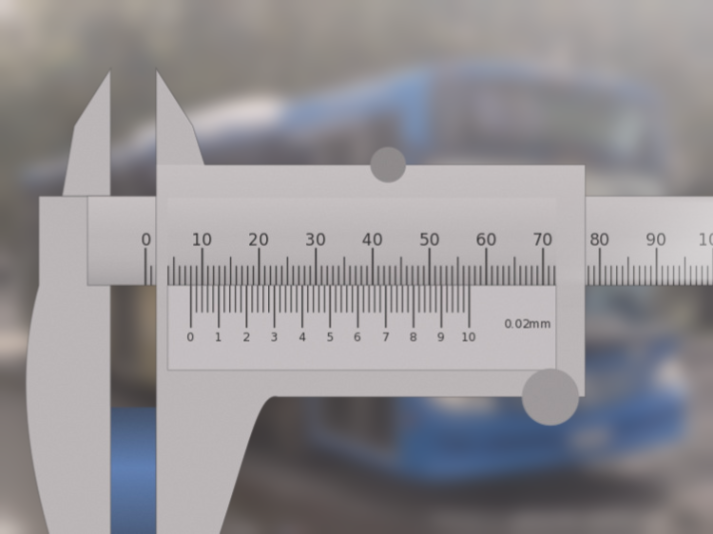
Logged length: 8.0 mm
